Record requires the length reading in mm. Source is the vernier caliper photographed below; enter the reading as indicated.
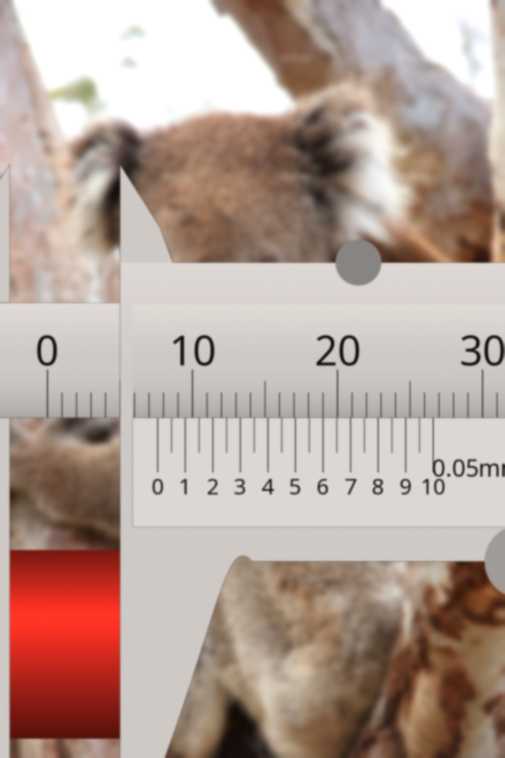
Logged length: 7.6 mm
